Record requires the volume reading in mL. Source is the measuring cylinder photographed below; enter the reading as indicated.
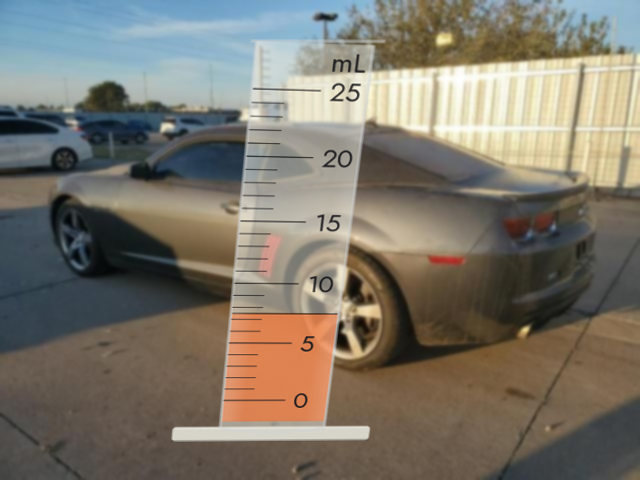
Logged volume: 7.5 mL
